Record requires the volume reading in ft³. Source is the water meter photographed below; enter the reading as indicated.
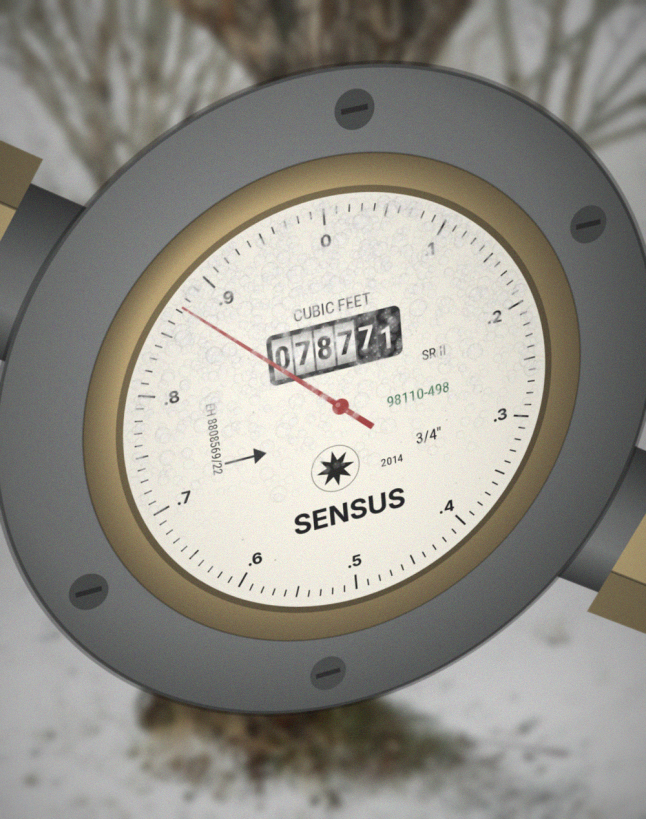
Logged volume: 78770.87 ft³
